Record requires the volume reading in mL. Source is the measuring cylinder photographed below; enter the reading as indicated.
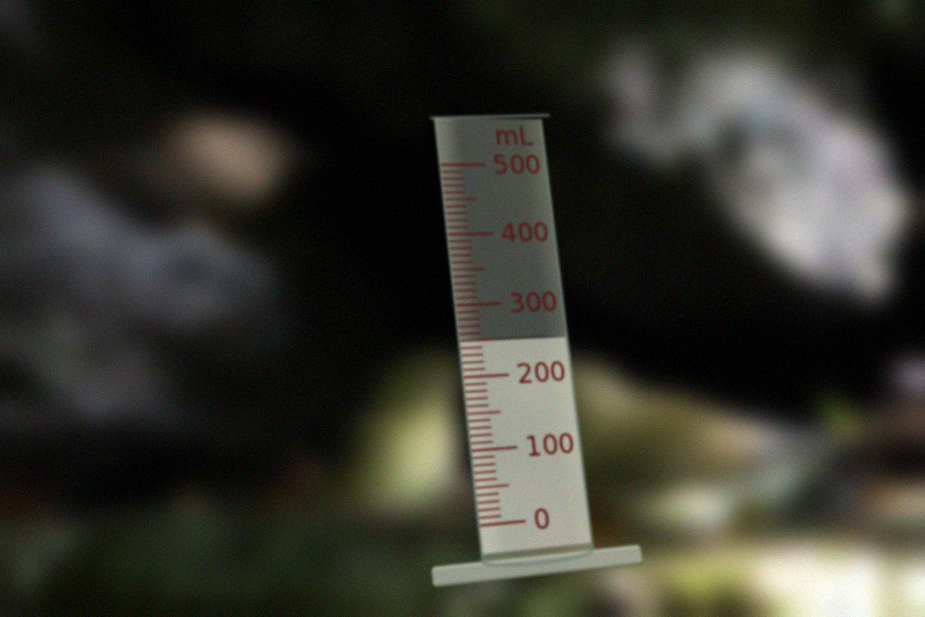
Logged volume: 250 mL
